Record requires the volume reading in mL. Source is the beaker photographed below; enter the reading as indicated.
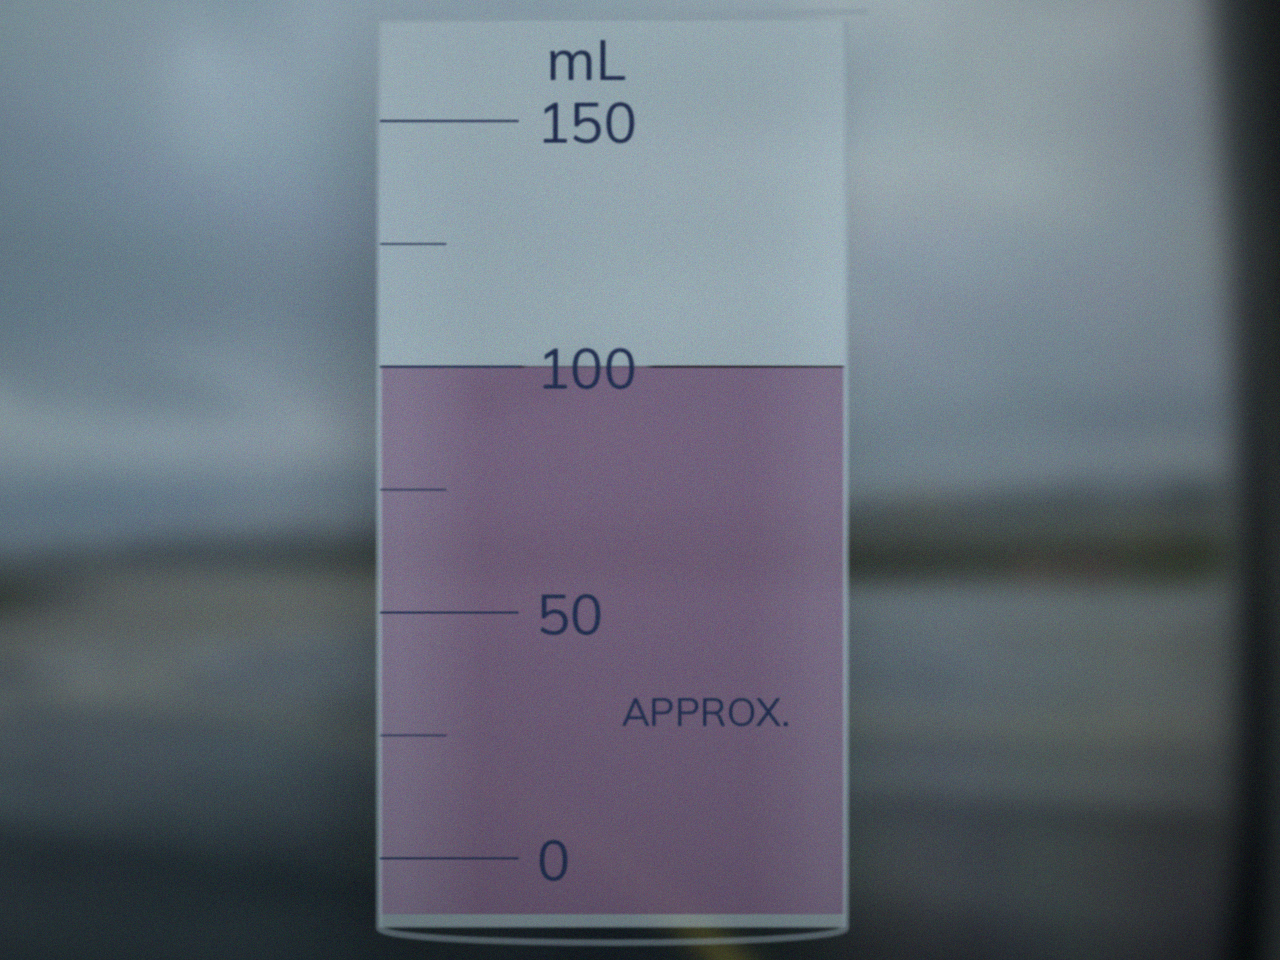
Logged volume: 100 mL
